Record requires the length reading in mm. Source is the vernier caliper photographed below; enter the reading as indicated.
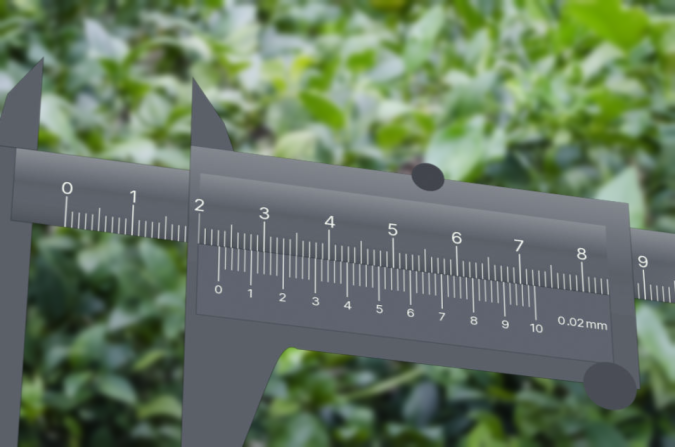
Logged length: 23.2 mm
